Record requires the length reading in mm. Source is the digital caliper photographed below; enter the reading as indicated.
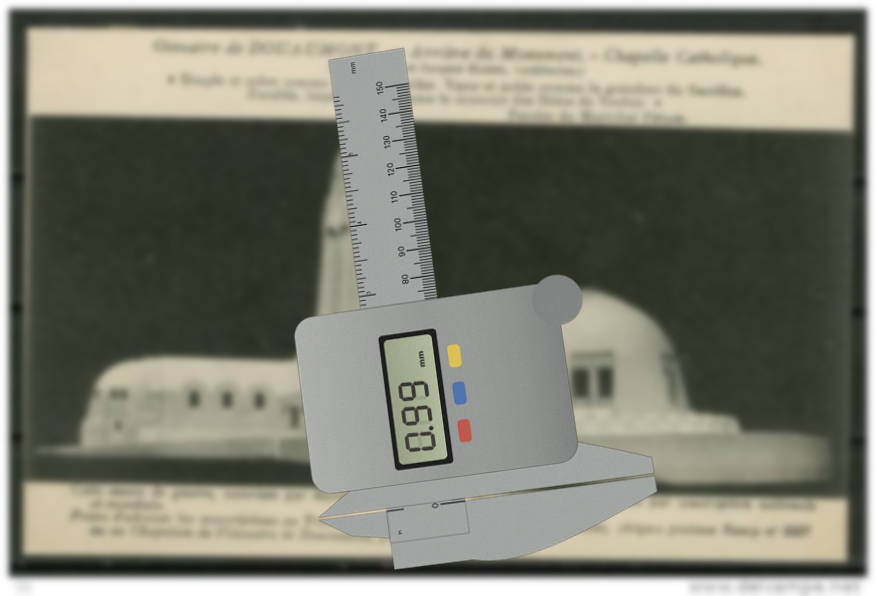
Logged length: 0.99 mm
